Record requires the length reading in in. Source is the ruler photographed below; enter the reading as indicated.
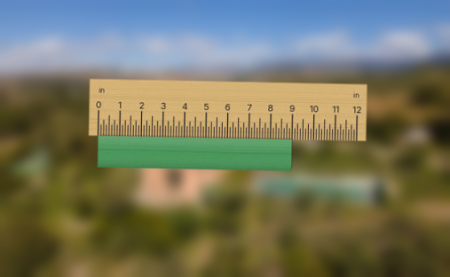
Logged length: 9 in
